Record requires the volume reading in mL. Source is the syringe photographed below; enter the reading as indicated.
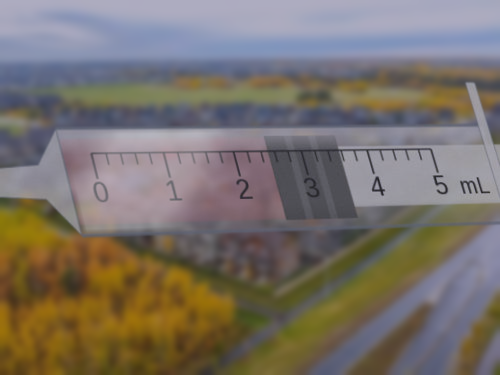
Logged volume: 2.5 mL
